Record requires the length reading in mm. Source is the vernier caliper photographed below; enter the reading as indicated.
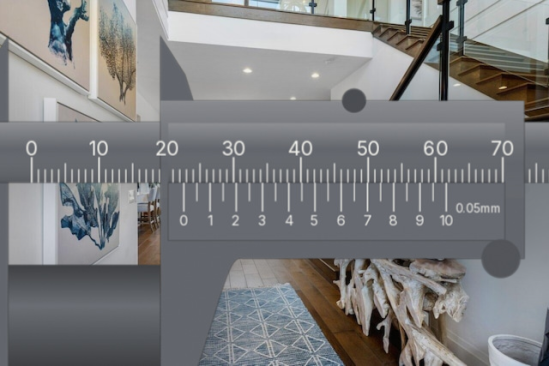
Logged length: 22.6 mm
